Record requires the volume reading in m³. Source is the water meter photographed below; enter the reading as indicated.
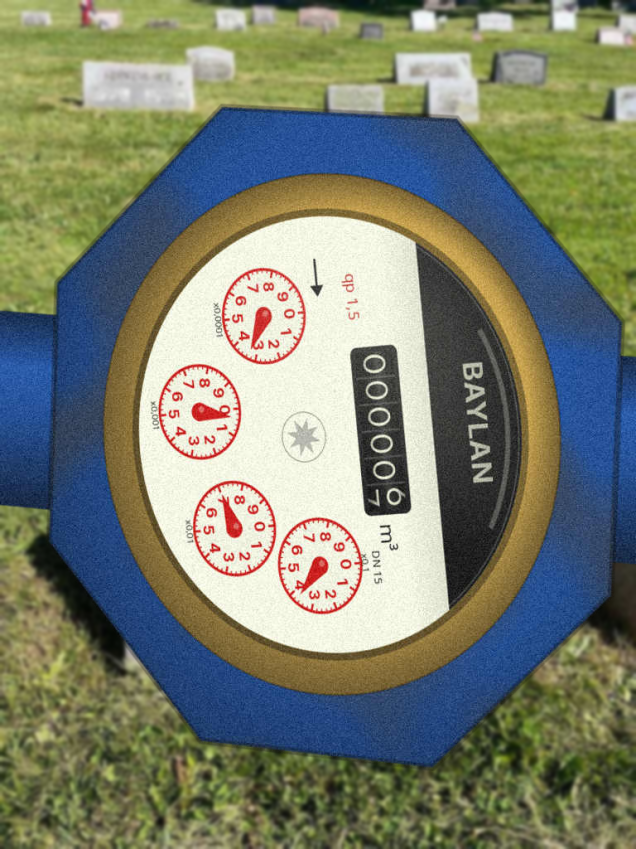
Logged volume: 6.3703 m³
